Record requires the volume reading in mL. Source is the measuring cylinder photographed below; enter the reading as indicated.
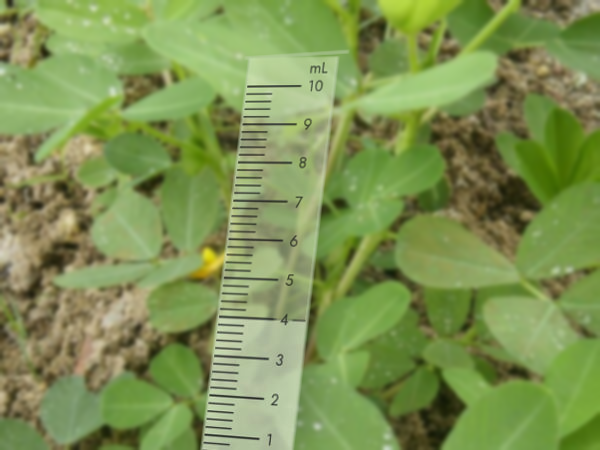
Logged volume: 4 mL
